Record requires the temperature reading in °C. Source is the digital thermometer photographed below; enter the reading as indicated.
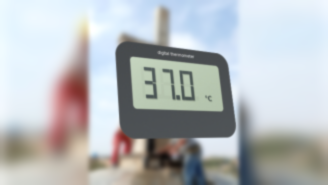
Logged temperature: 37.0 °C
